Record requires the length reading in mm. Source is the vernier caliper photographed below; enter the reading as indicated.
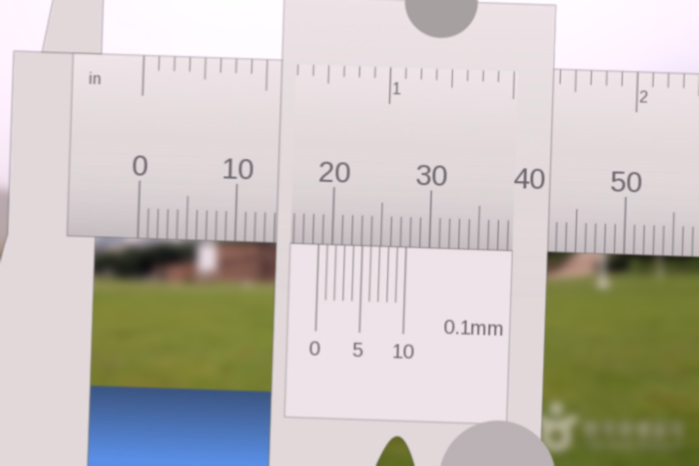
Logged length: 18.6 mm
